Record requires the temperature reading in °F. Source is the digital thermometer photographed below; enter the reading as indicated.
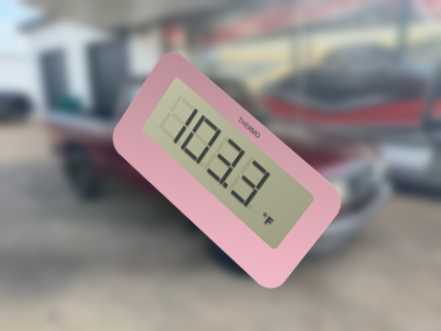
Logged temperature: 103.3 °F
